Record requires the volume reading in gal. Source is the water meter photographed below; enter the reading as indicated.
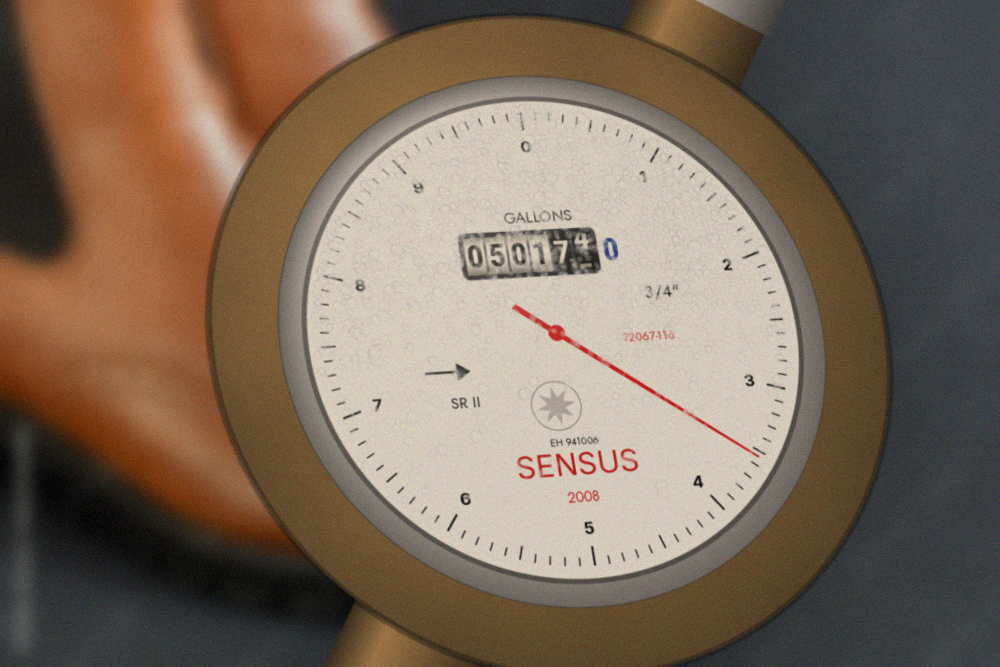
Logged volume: 501743.5 gal
